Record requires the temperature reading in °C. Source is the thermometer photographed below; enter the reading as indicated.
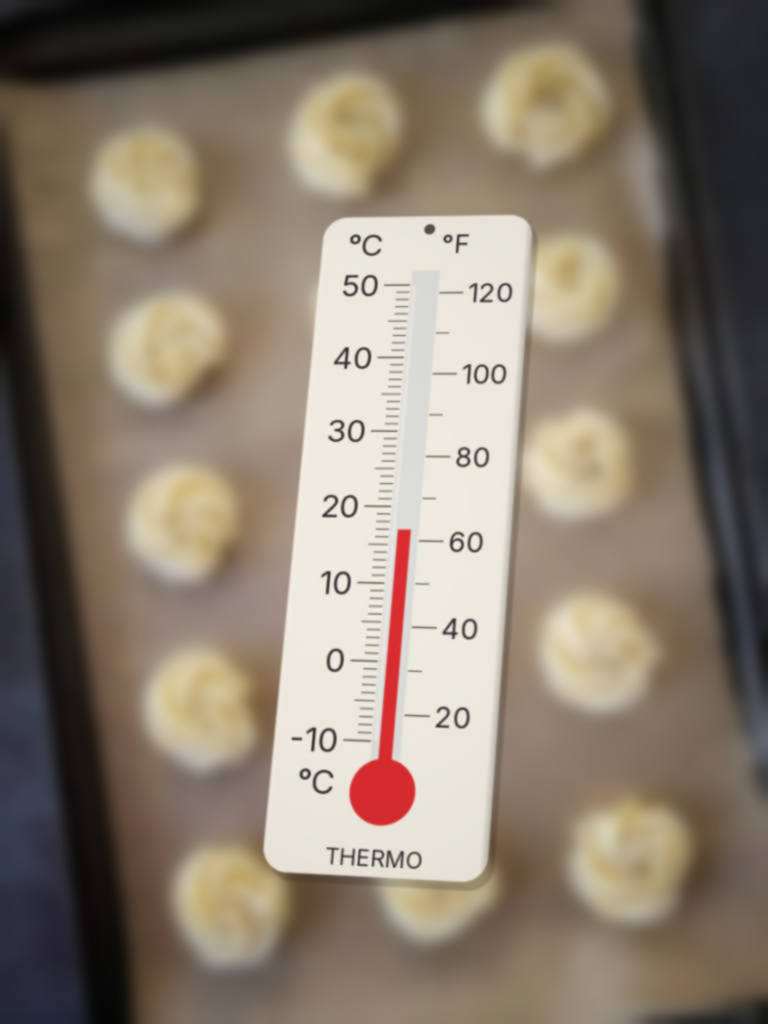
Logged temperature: 17 °C
